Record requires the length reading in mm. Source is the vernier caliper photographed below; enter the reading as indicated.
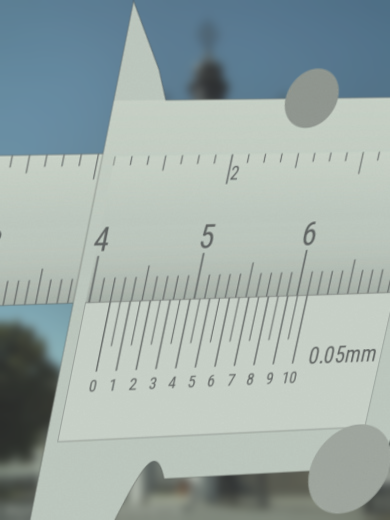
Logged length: 42.0 mm
